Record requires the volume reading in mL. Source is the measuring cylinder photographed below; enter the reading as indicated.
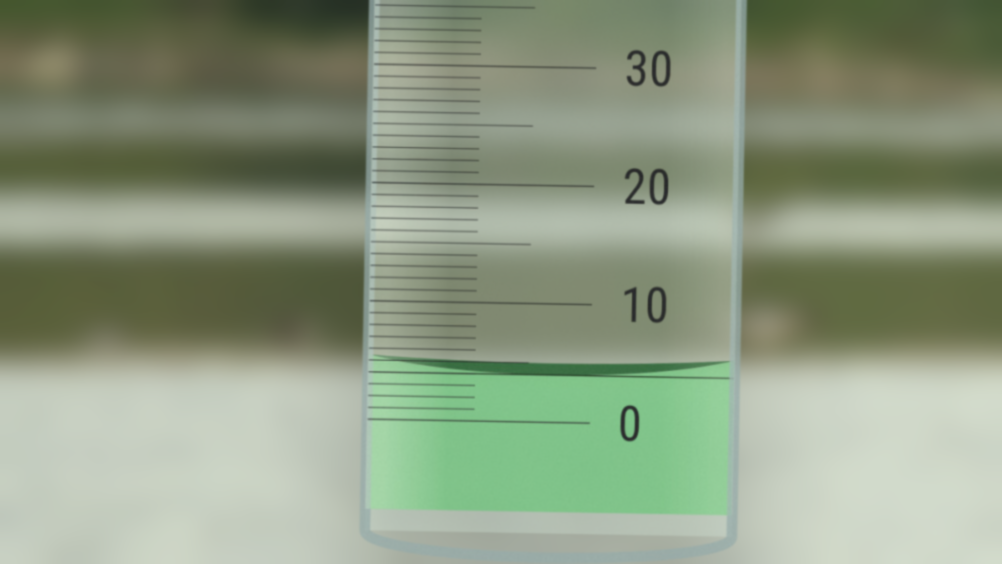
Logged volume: 4 mL
